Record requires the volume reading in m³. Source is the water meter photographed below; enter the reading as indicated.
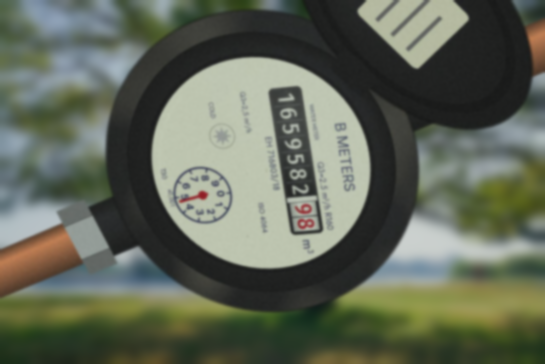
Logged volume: 1659582.984 m³
